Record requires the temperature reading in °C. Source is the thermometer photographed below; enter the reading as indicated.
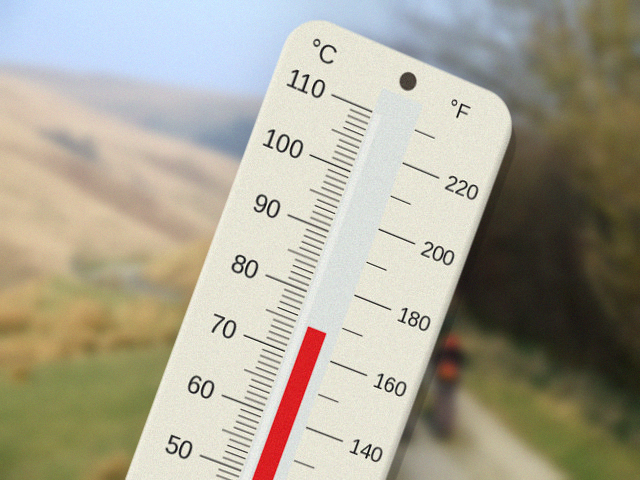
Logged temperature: 75 °C
